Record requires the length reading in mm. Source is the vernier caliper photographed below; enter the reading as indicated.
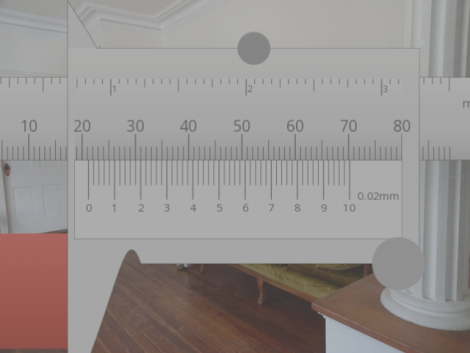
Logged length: 21.2 mm
